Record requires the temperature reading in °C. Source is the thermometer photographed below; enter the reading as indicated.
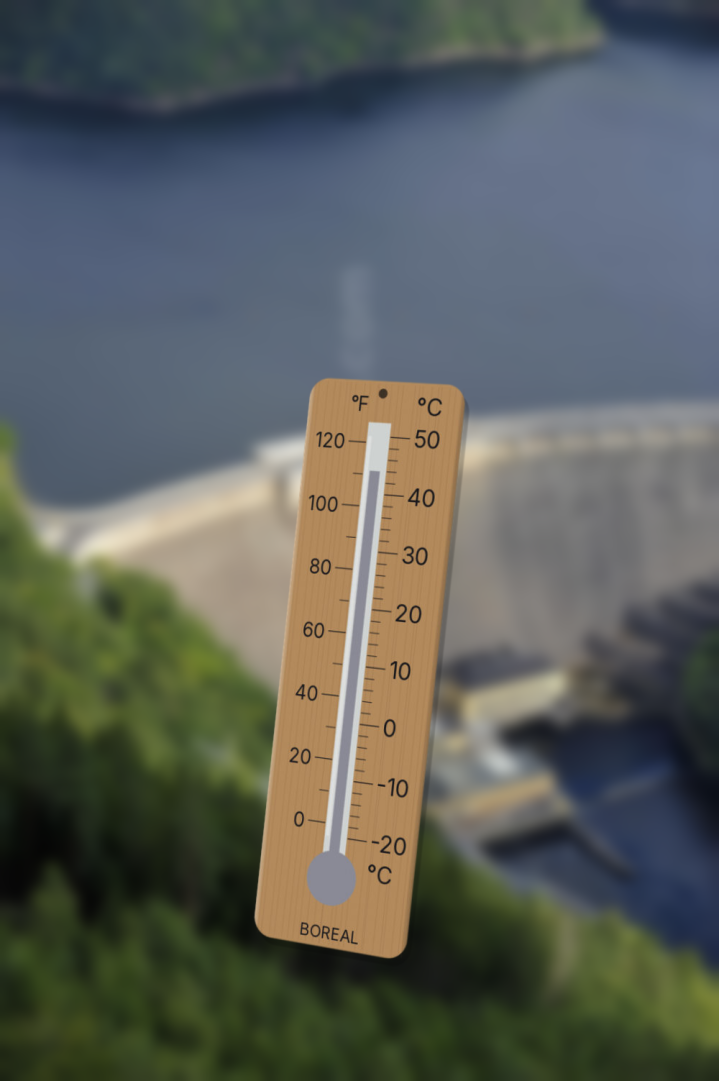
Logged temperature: 44 °C
